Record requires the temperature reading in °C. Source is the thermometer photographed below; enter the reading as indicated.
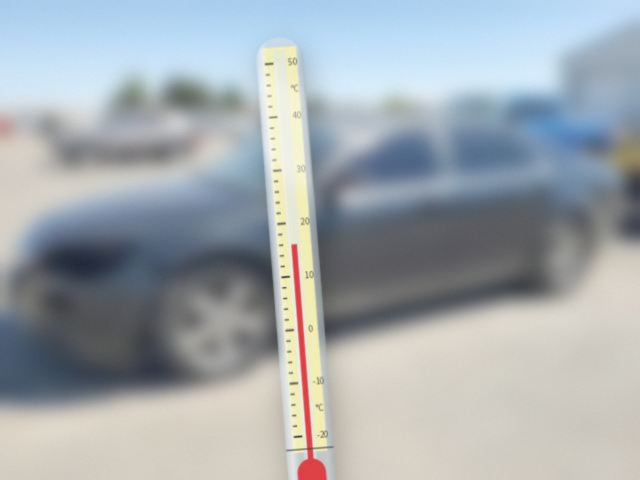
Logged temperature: 16 °C
